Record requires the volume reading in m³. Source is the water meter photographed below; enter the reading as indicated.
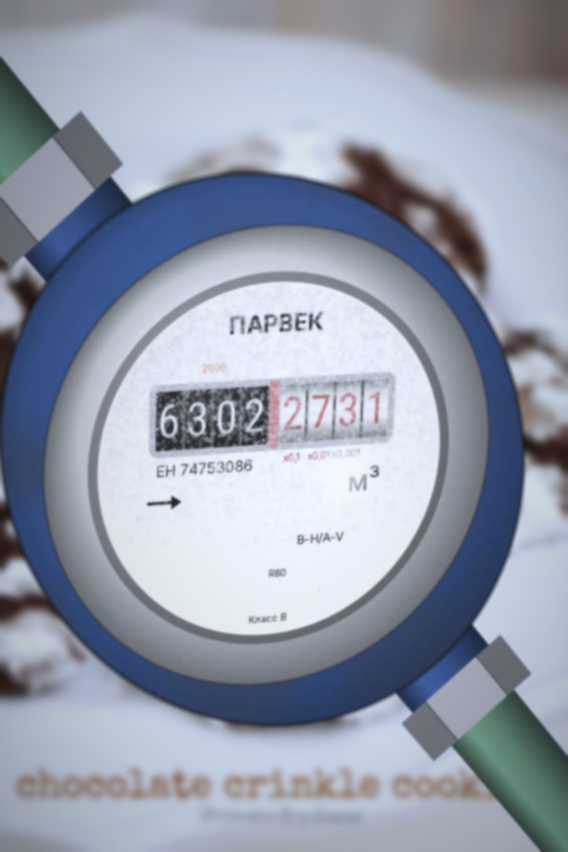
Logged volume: 6302.2731 m³
